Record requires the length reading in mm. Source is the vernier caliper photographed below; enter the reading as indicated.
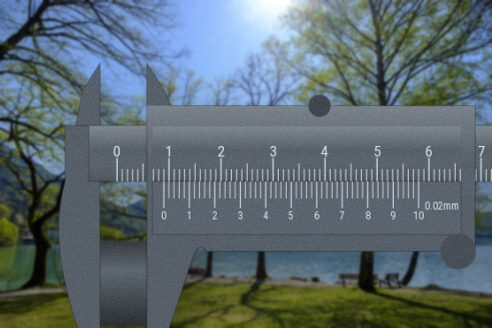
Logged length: 9.0 mm
